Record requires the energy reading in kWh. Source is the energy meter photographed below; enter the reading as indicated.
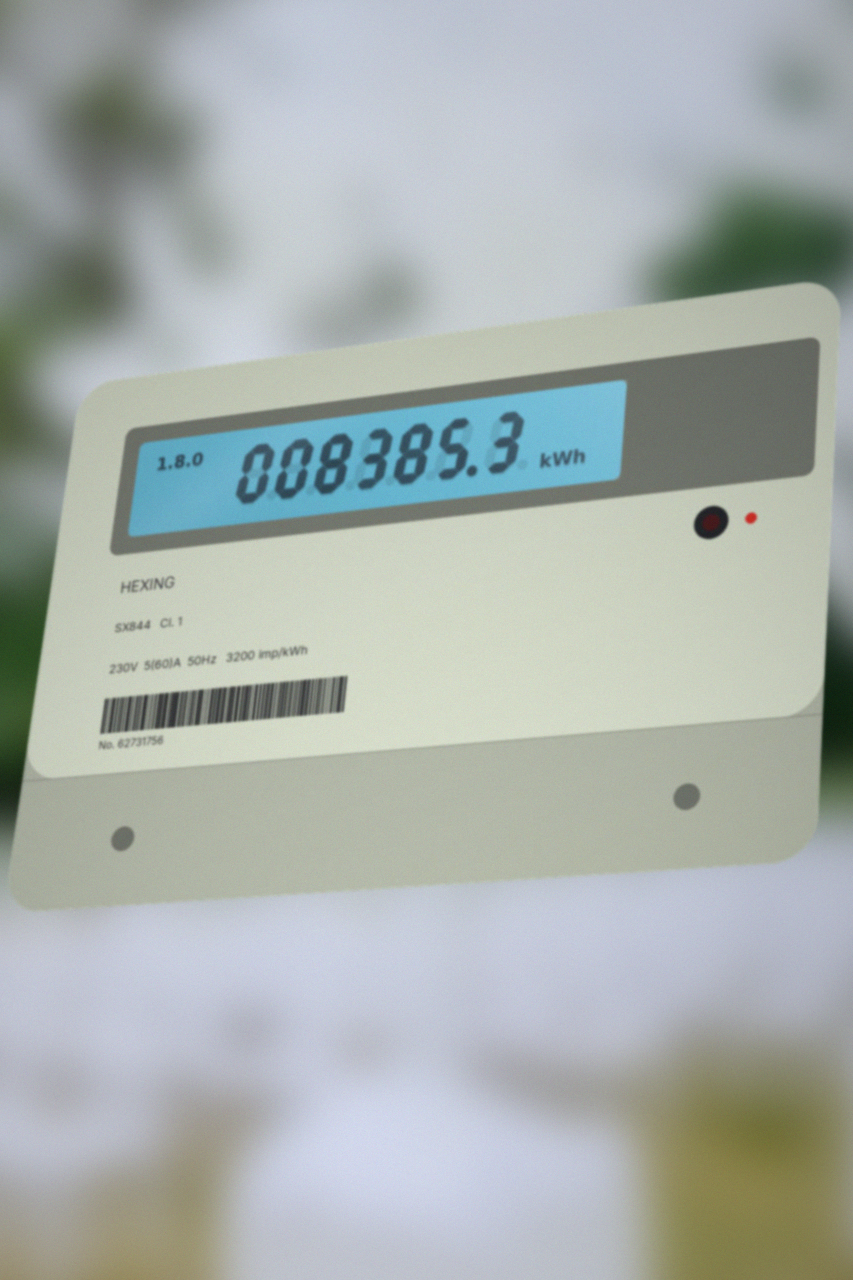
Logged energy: 8385.3 kWh
